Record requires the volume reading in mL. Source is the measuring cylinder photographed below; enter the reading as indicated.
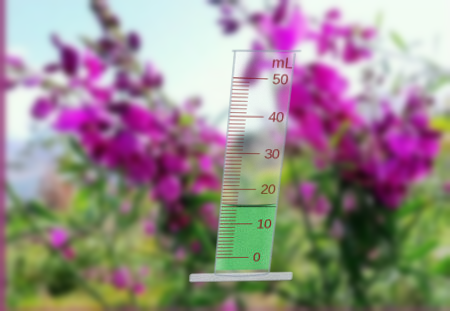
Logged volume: 15 mL
